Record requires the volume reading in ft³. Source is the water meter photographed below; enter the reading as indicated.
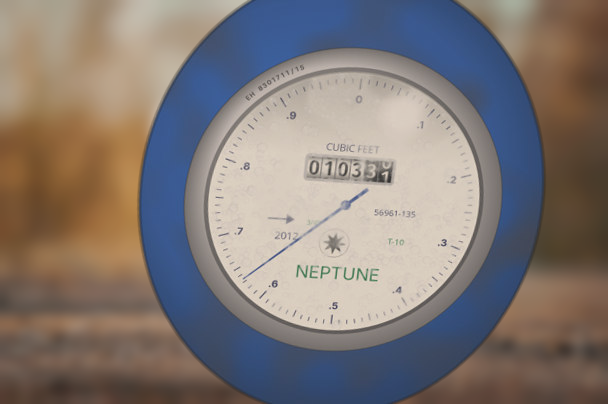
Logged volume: 10330.63 ft³
